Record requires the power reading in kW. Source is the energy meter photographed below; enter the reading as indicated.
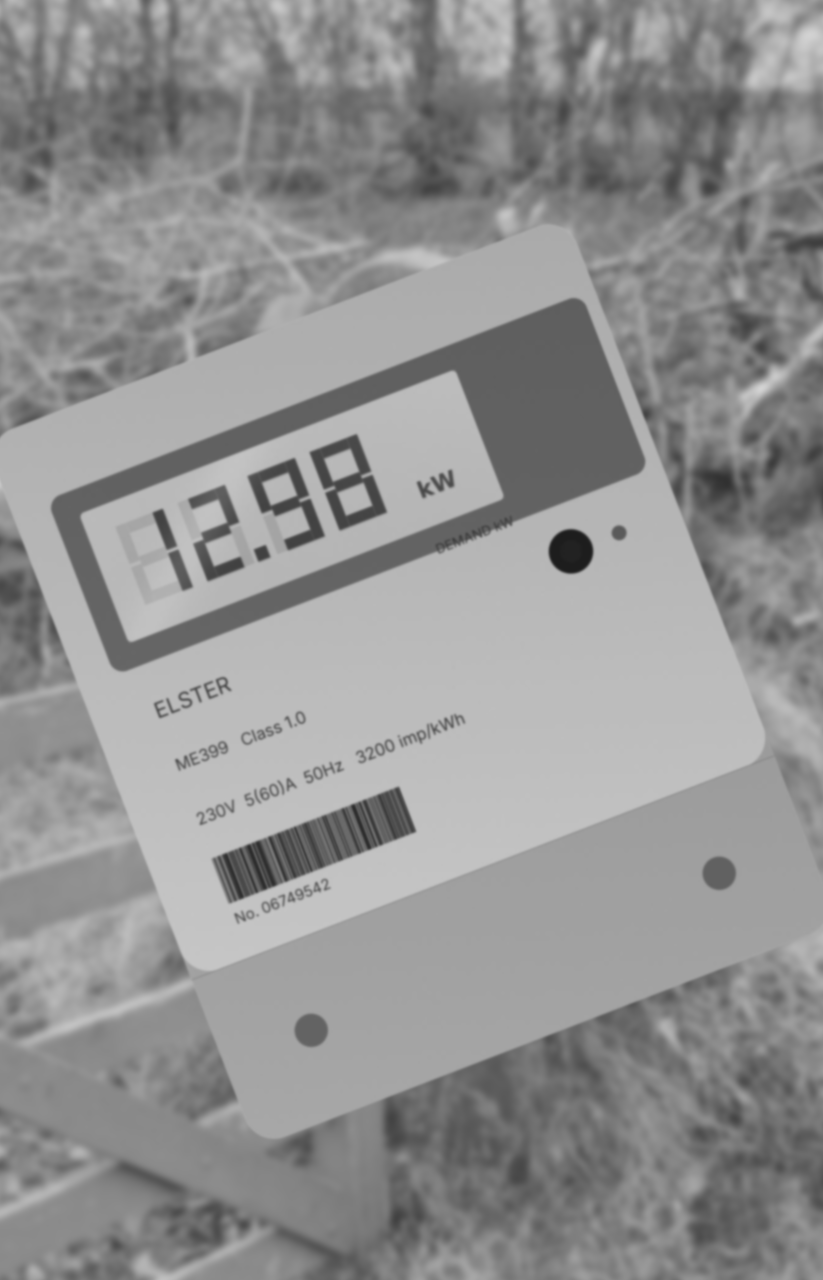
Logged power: 12.98 kW
